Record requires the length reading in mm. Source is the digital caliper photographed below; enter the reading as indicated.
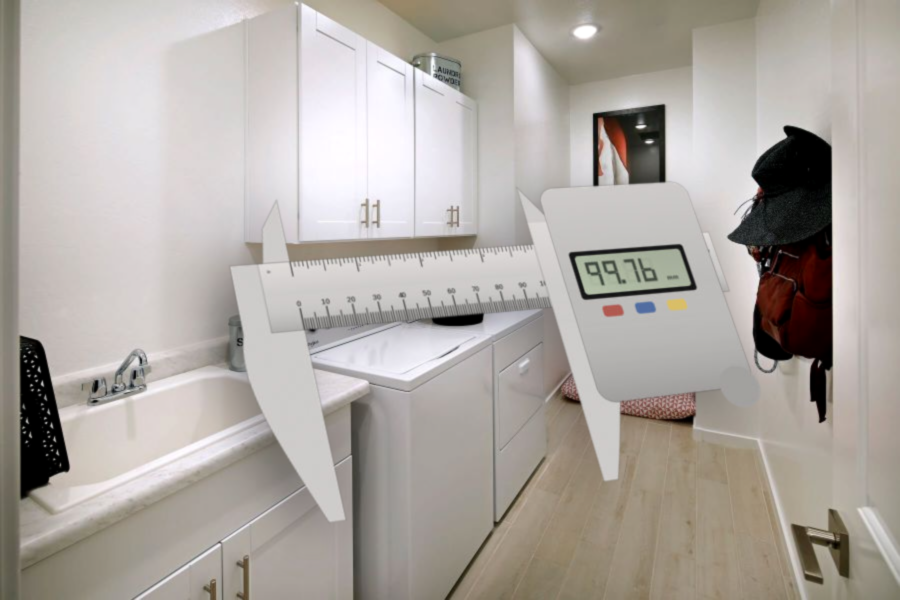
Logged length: 99.76 mm
